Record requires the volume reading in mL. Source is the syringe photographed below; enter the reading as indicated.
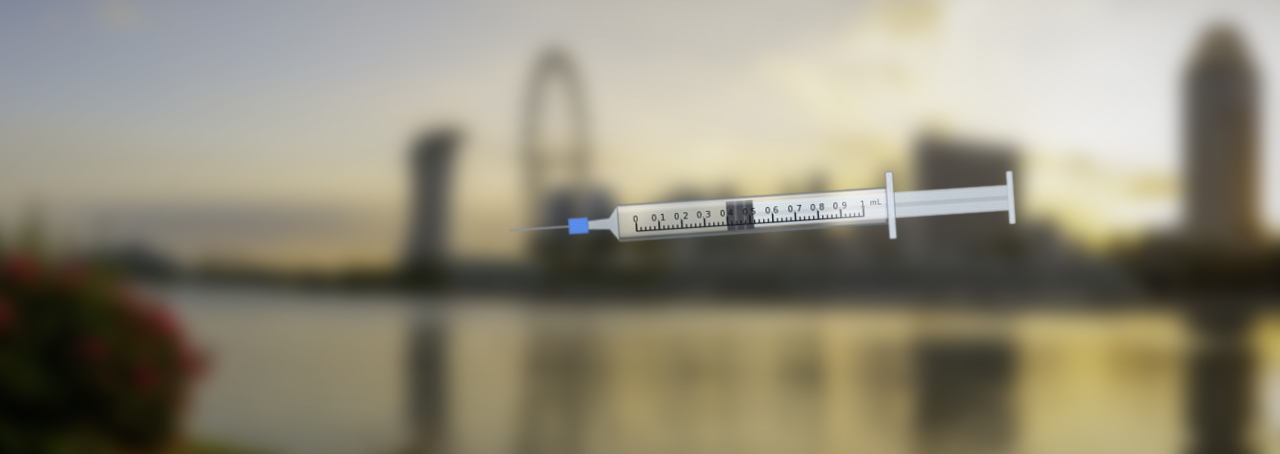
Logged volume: 0.4 mL
